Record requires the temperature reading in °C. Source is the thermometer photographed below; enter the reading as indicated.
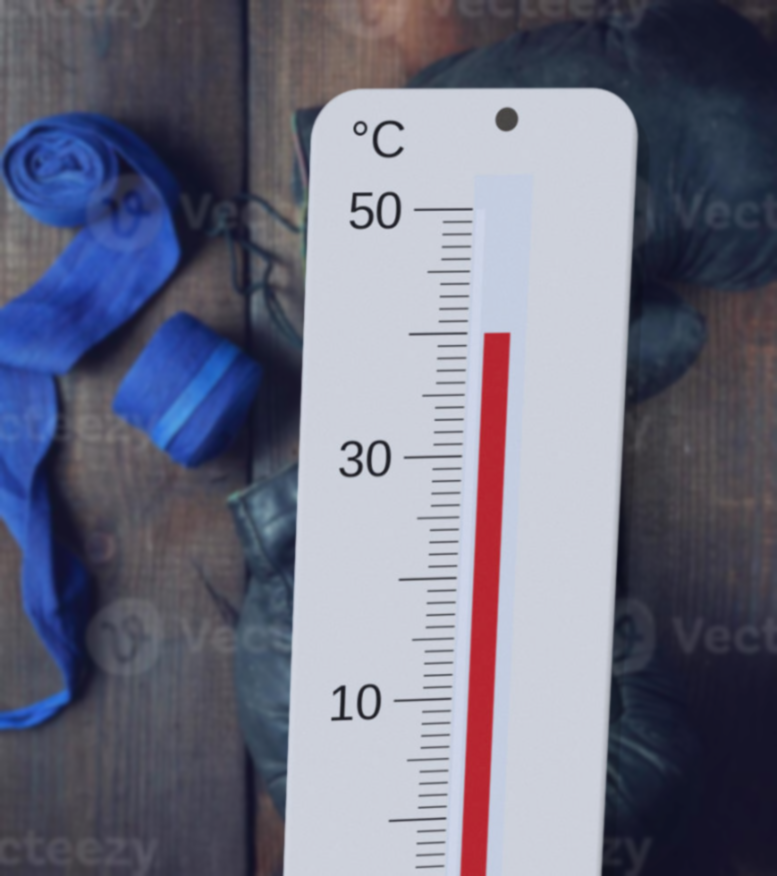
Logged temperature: 40 °C
